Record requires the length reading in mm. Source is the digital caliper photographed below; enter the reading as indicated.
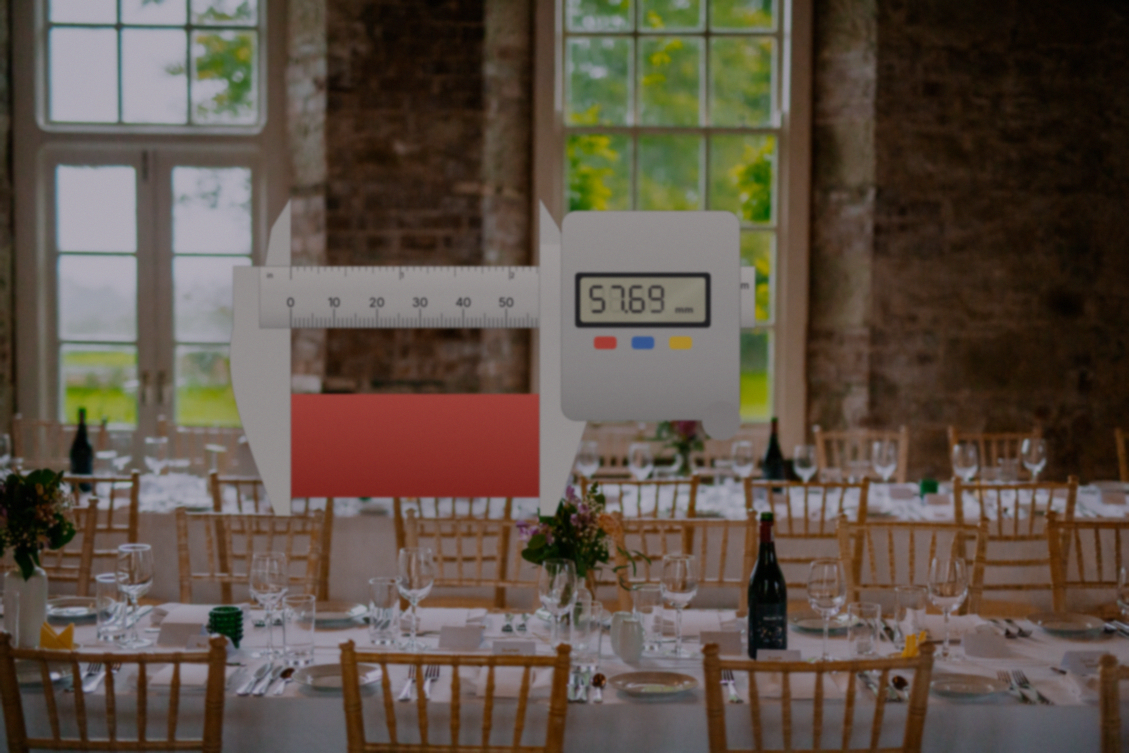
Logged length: 57.69 mm
